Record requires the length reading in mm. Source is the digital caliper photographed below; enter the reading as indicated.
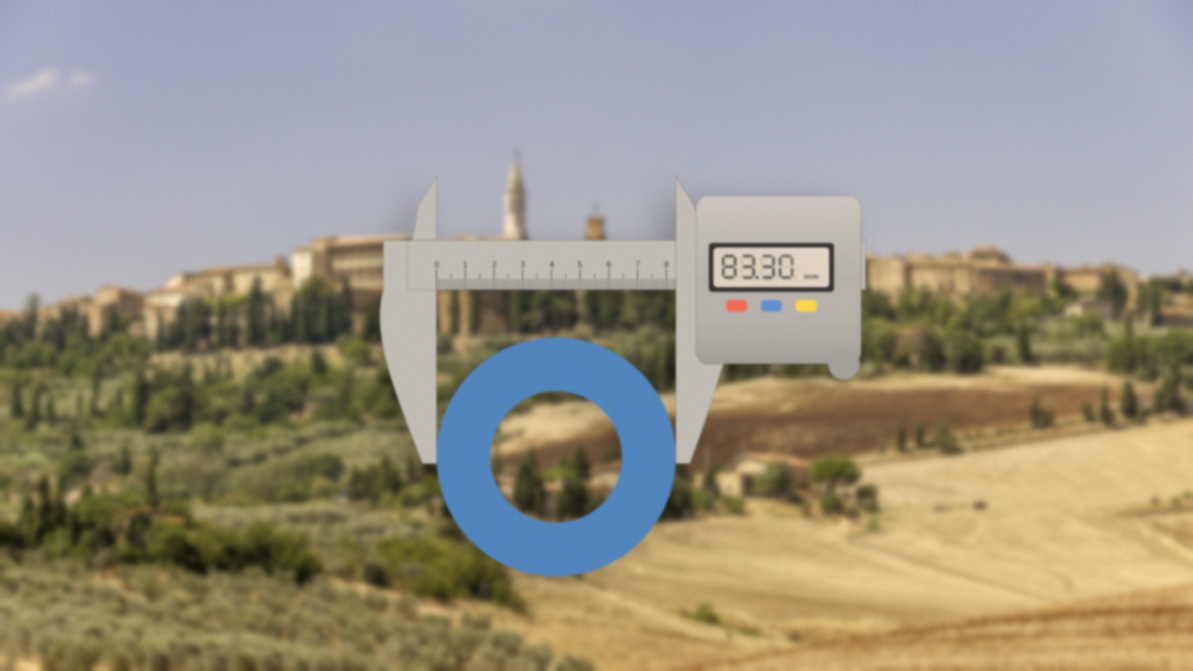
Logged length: 83.30 mm
